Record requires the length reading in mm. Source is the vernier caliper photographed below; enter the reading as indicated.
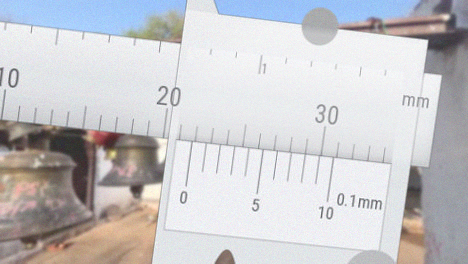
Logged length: 21.8 mm
